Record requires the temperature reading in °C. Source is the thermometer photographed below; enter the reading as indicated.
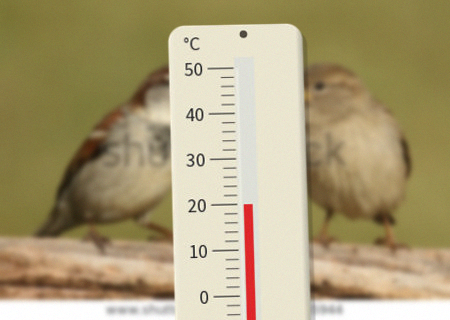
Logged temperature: 20 °C
